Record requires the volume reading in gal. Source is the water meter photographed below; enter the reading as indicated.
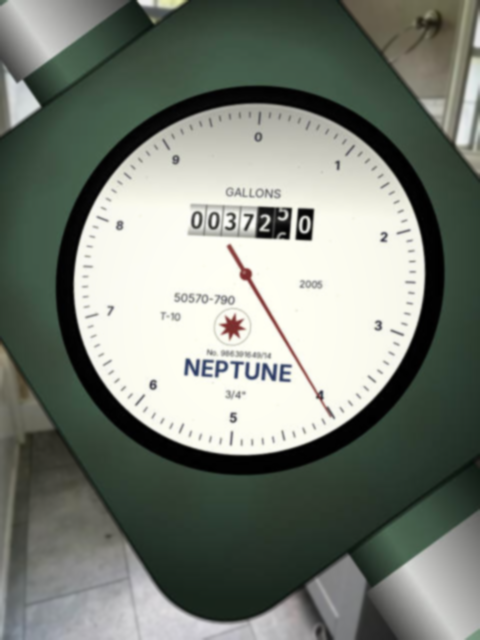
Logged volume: 37254.0 gal
